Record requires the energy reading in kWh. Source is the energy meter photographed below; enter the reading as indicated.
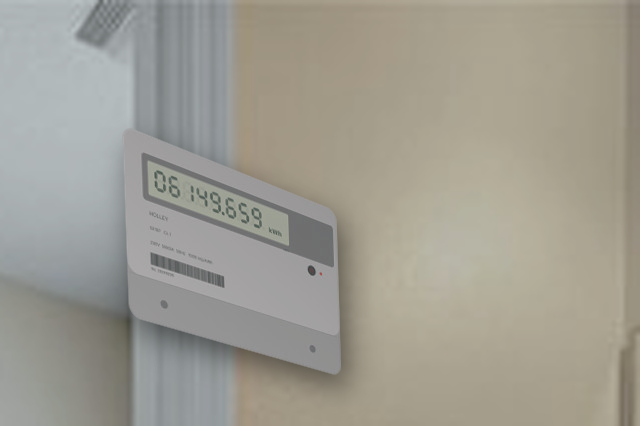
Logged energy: 6149.659 kWh
